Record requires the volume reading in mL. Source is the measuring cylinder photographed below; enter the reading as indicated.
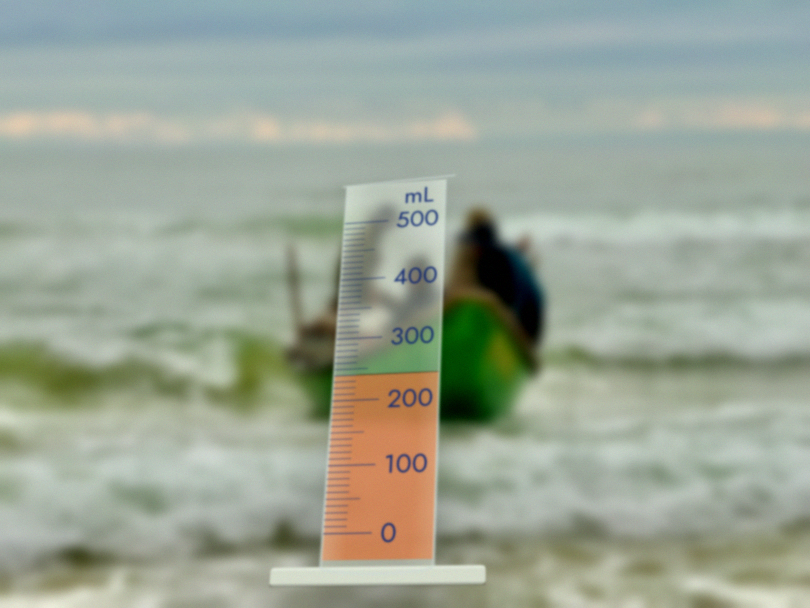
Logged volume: 240 mL
